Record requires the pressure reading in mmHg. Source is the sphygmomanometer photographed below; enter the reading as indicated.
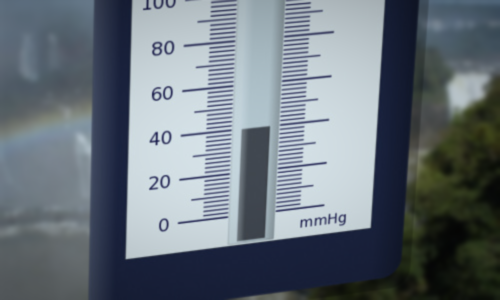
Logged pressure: 40 mmHg
